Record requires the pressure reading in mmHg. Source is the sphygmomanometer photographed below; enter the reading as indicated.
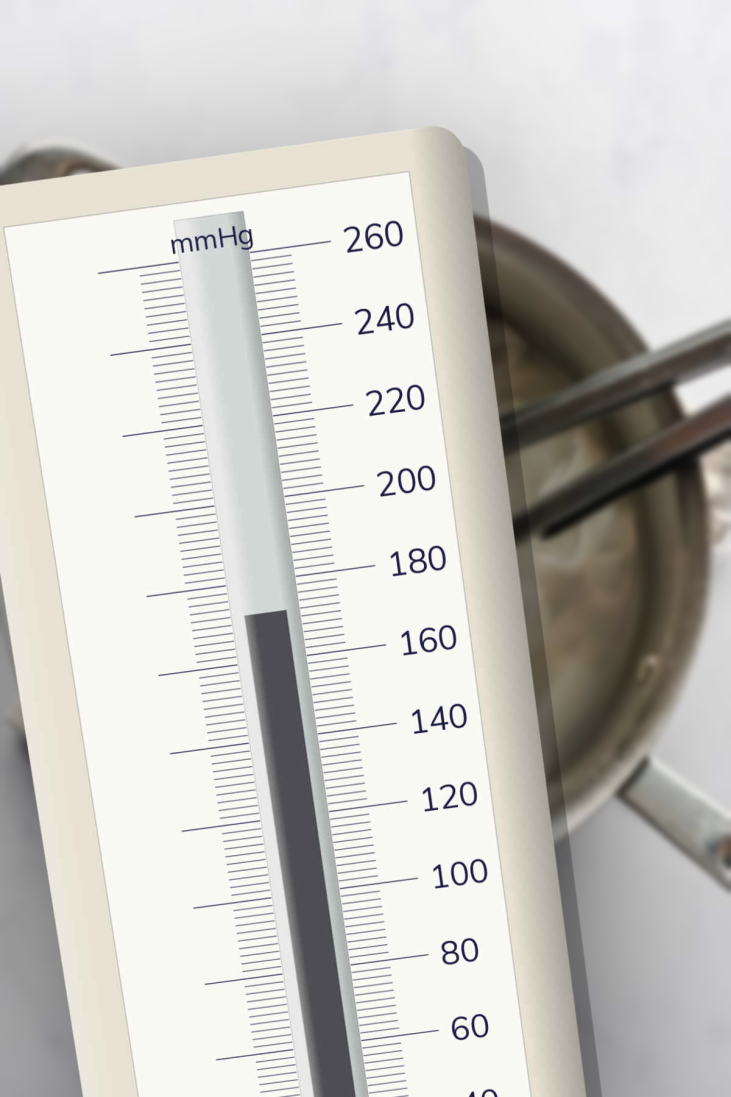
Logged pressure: 172 mmHg
